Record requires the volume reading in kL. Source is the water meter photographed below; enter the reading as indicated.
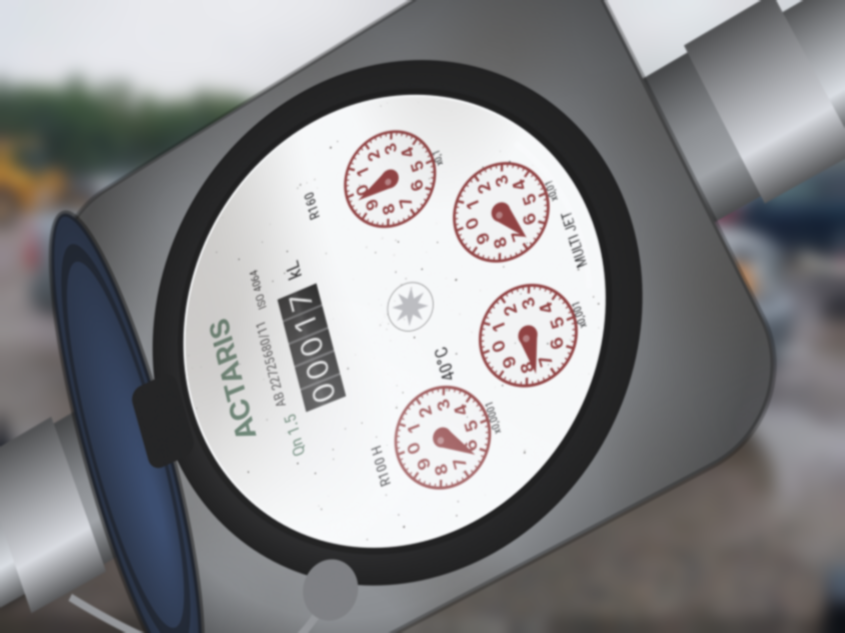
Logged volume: 16.9676 kL
